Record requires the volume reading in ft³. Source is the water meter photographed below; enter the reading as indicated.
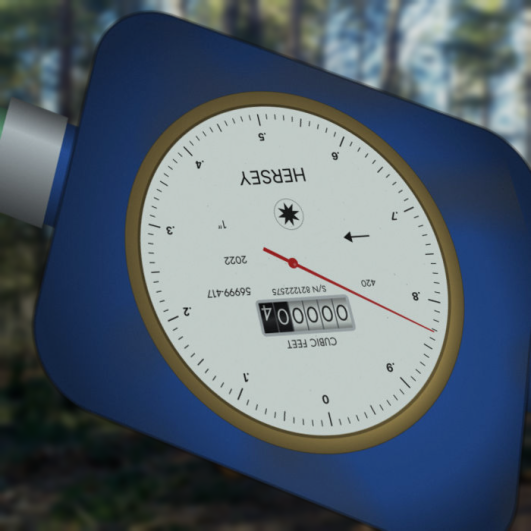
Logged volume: 3.83 ft³
